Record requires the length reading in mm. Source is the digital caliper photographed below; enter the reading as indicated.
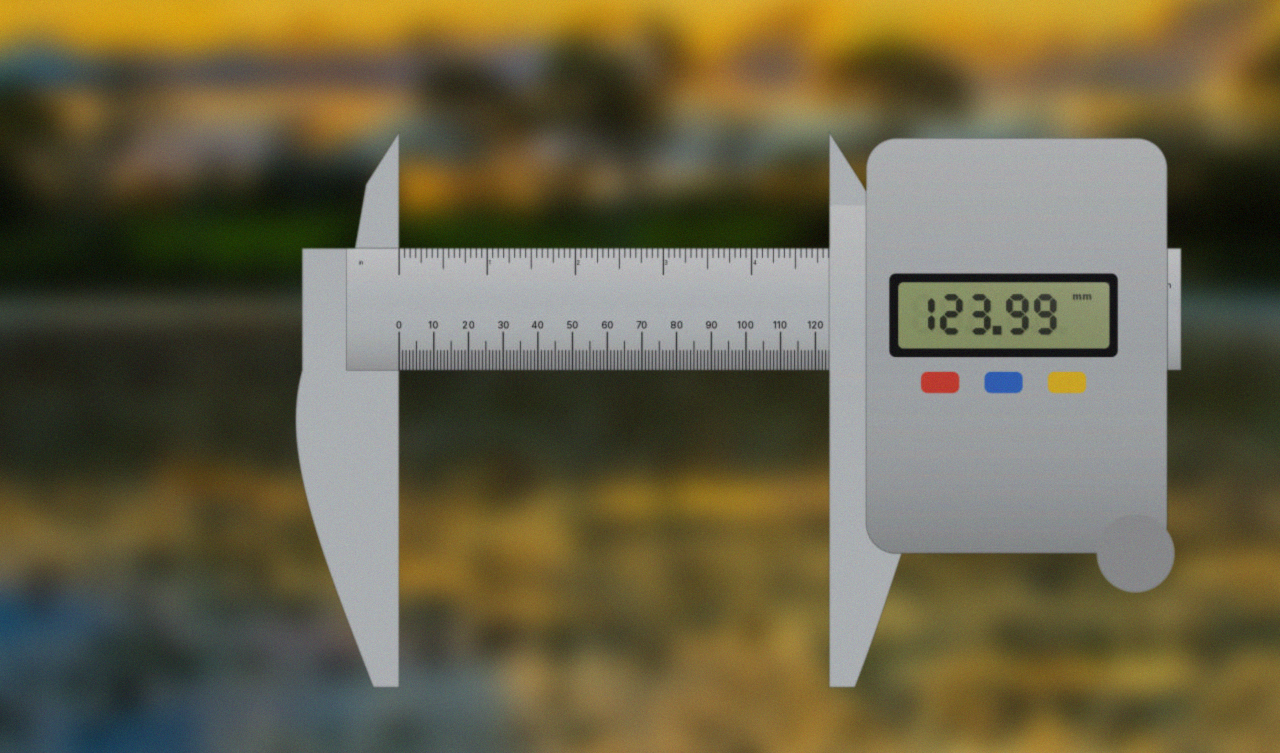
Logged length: 123.99 mm
